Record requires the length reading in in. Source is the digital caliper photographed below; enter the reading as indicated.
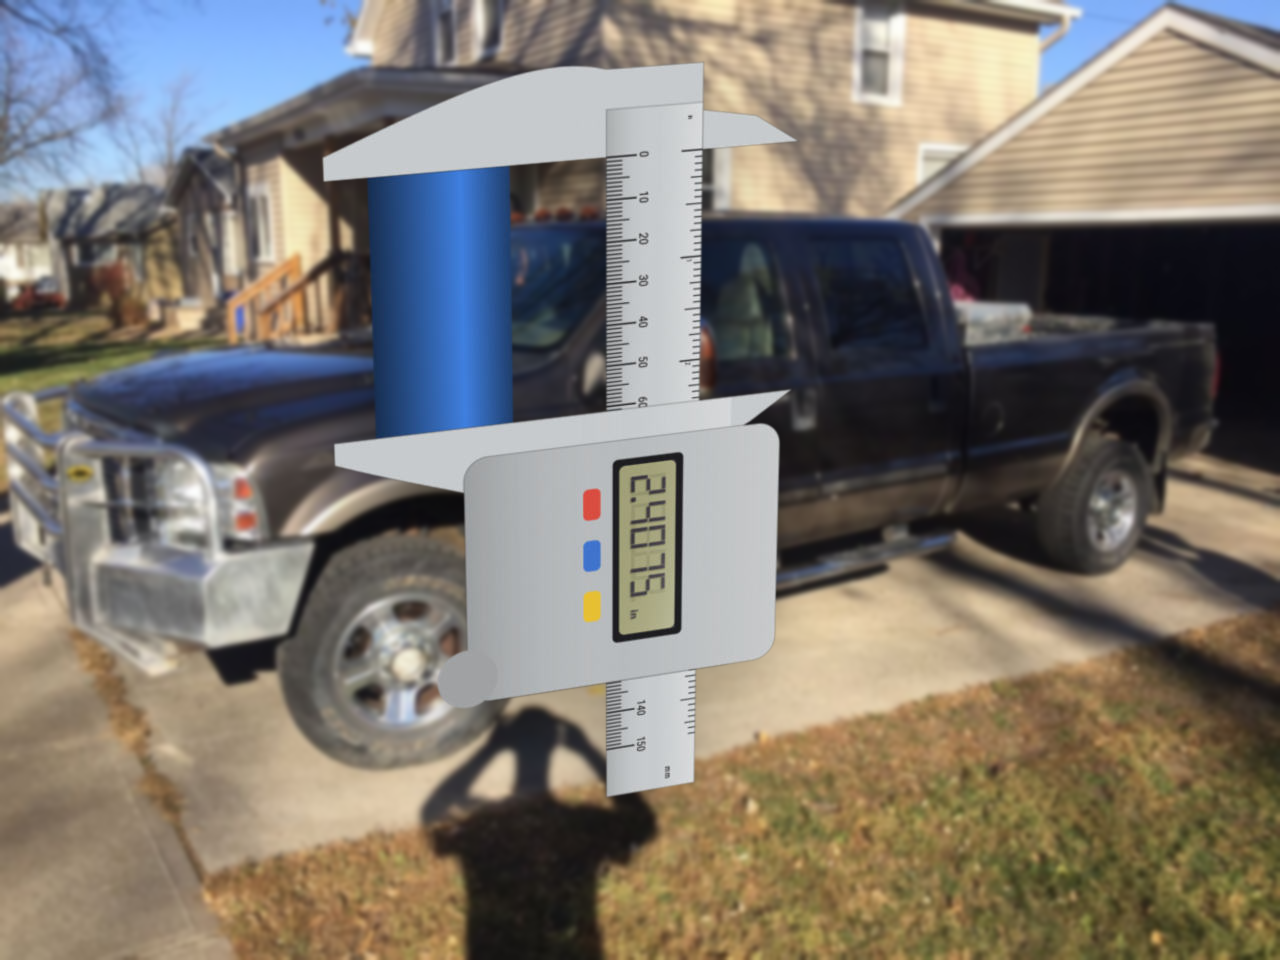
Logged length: 2.4075 in
